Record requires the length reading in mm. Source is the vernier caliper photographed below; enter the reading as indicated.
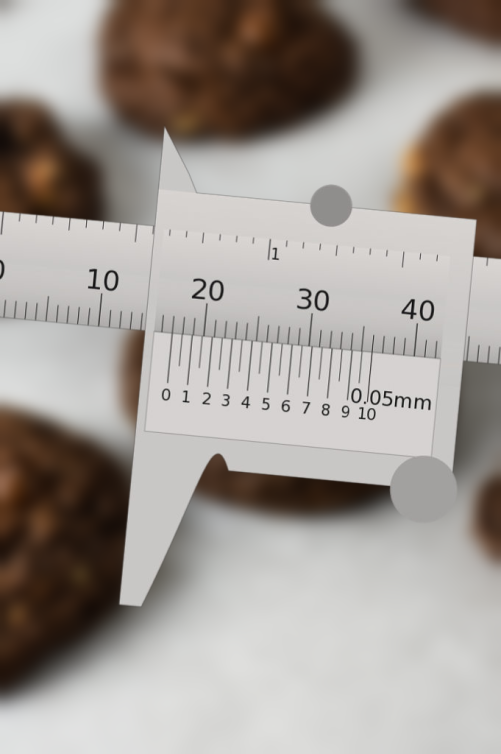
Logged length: 17.0 mm
